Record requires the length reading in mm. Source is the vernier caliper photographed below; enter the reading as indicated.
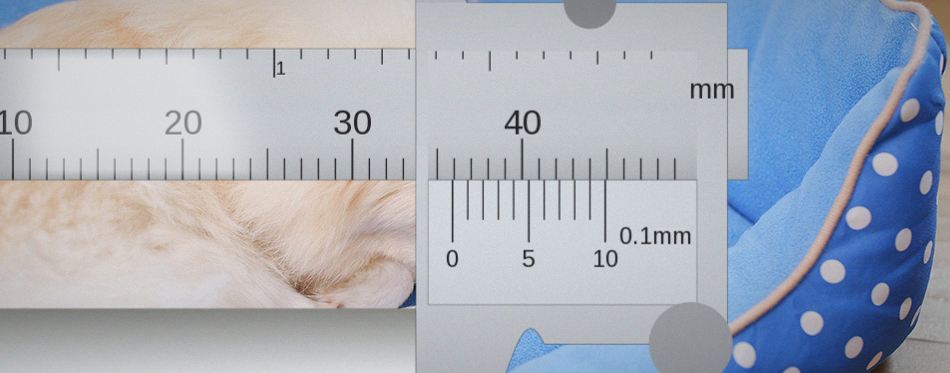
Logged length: 35.9 mm
